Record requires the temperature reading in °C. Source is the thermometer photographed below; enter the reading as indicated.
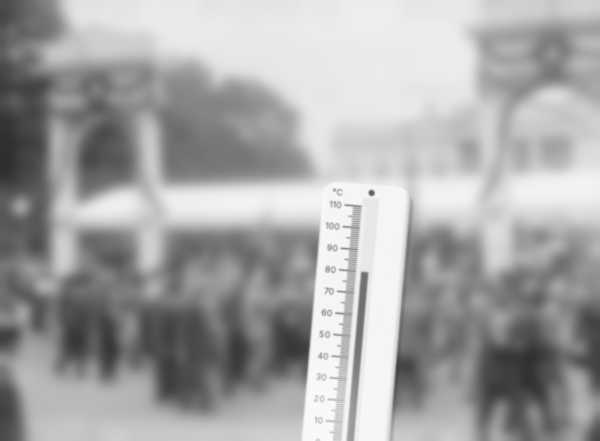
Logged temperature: 80 °C
